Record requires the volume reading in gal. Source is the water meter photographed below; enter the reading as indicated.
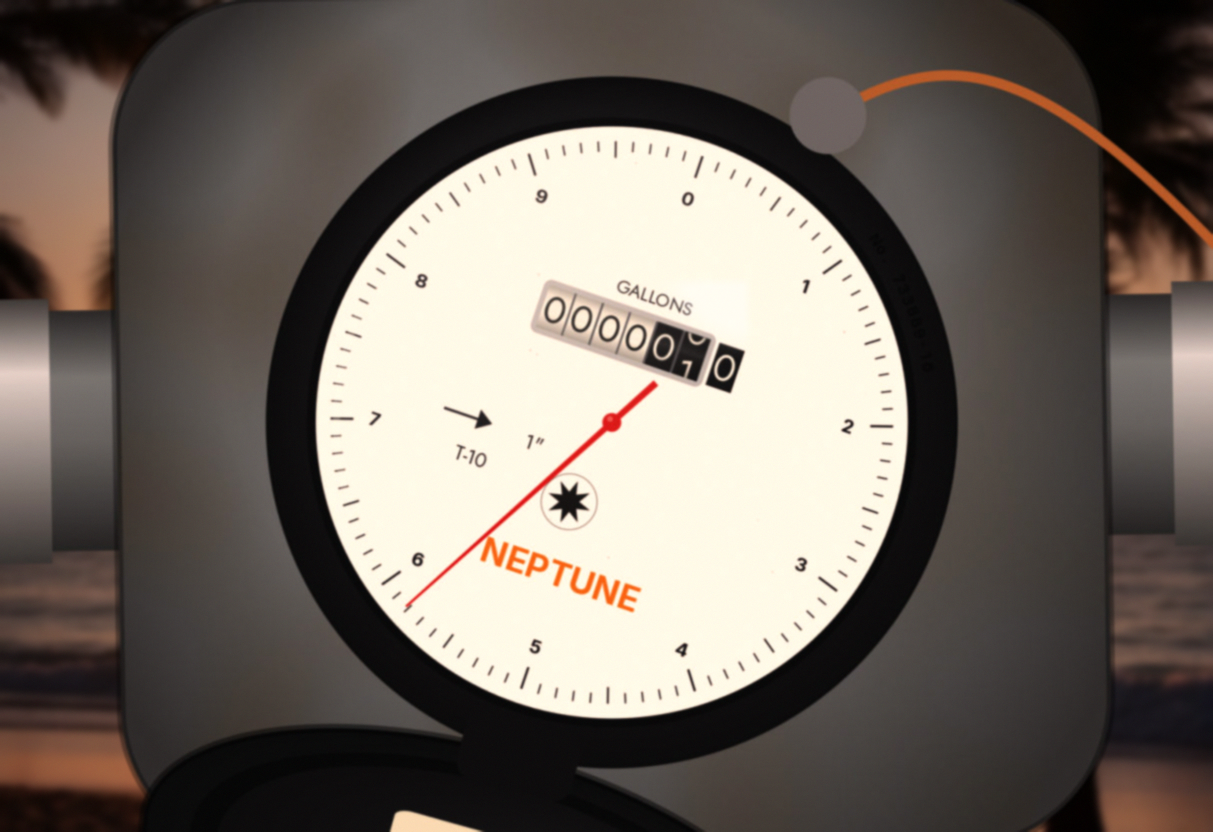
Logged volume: 5.8 gal
